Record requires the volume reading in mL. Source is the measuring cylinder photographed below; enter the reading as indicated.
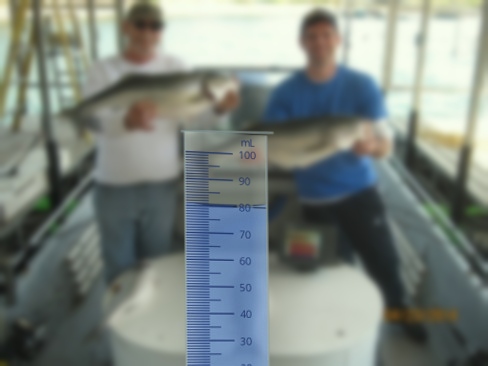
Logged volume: 80 mL
